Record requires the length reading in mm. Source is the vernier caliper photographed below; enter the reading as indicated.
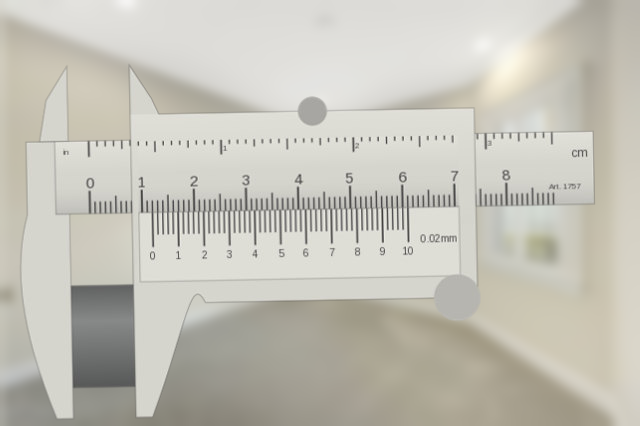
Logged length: 12.0 mm
